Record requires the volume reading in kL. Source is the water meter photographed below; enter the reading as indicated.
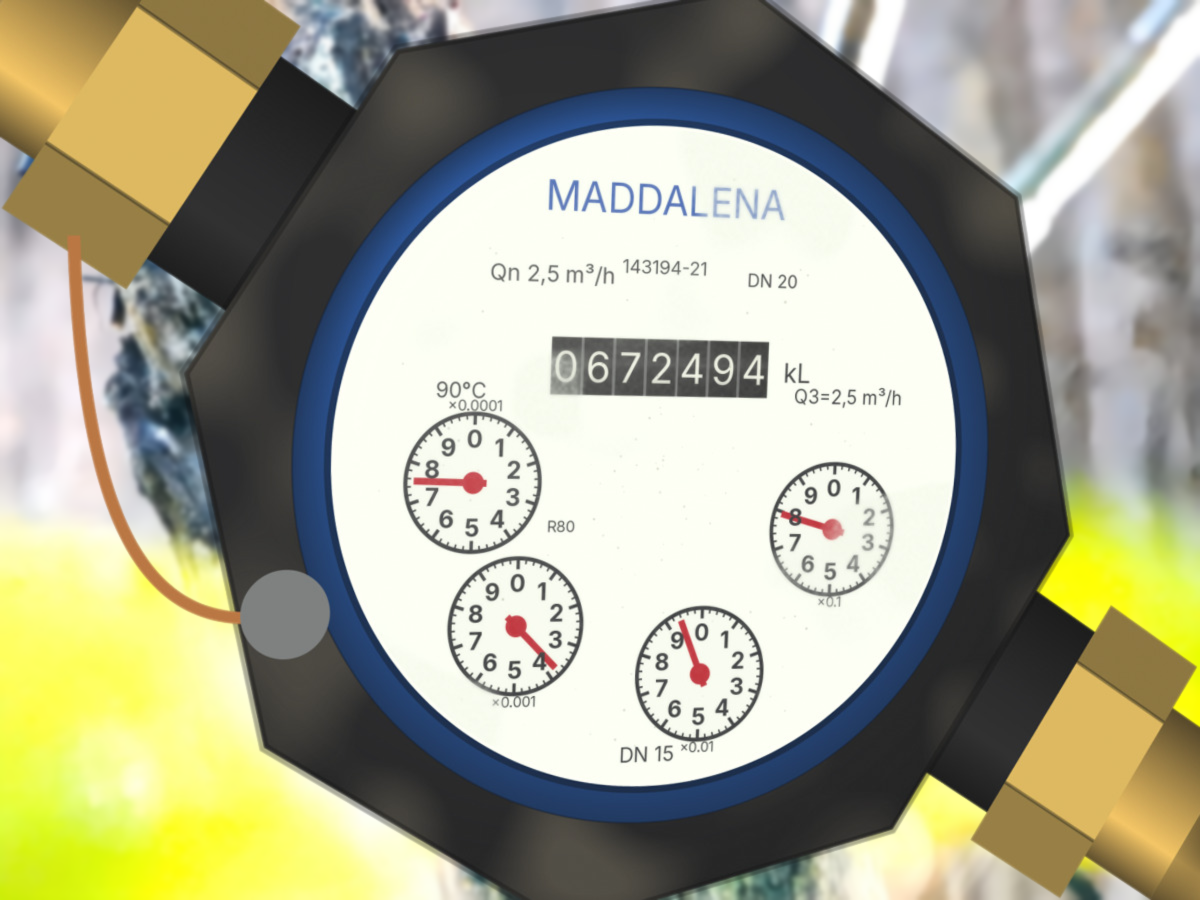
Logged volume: 672494.7937 kL
